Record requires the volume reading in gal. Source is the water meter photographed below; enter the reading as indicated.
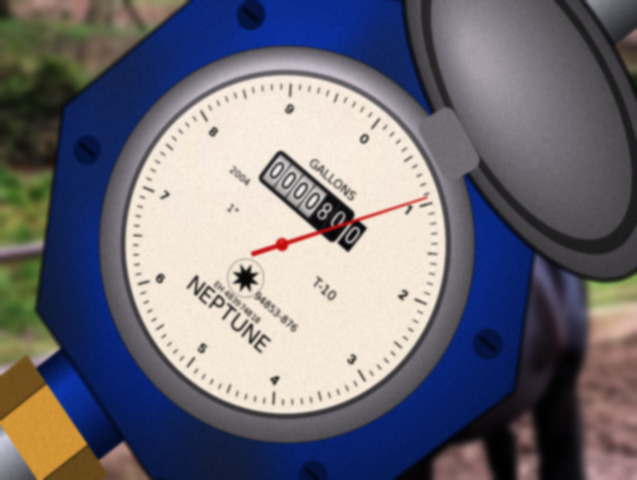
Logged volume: 800.9 gal
